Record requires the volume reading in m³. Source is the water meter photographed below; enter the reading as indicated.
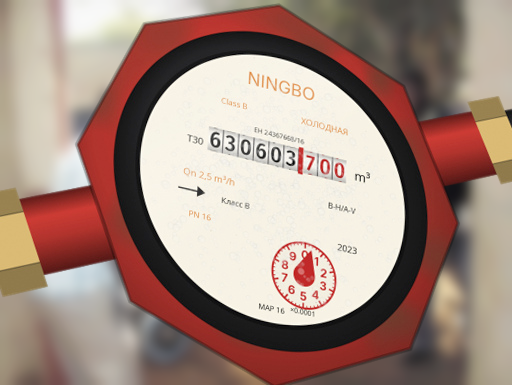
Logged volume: 630603.7000 m³
